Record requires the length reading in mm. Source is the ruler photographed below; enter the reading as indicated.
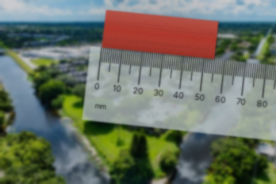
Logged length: 55 mm
